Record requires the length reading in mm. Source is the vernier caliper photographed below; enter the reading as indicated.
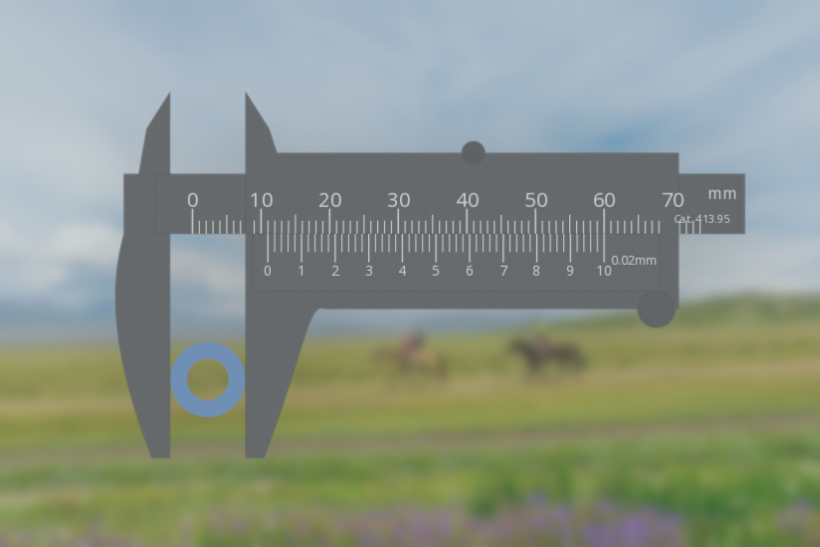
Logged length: 11.0 mm
